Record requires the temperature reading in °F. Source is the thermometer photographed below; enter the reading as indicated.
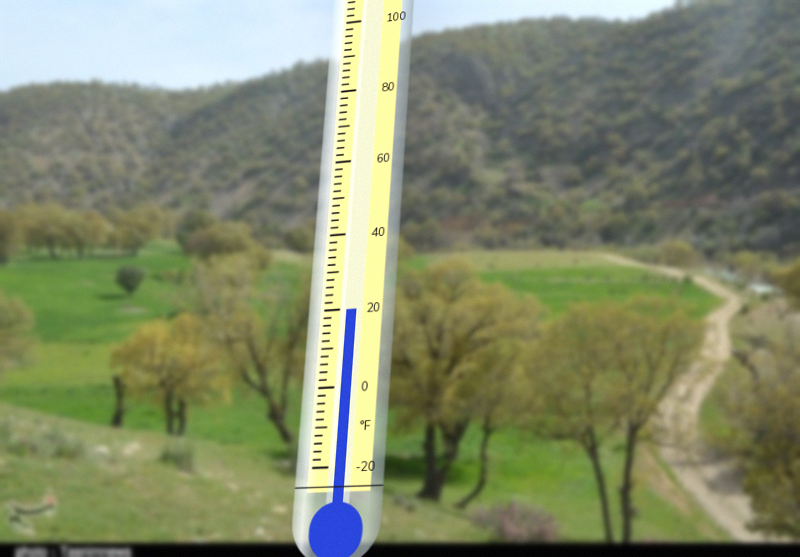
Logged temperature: 20 °F
